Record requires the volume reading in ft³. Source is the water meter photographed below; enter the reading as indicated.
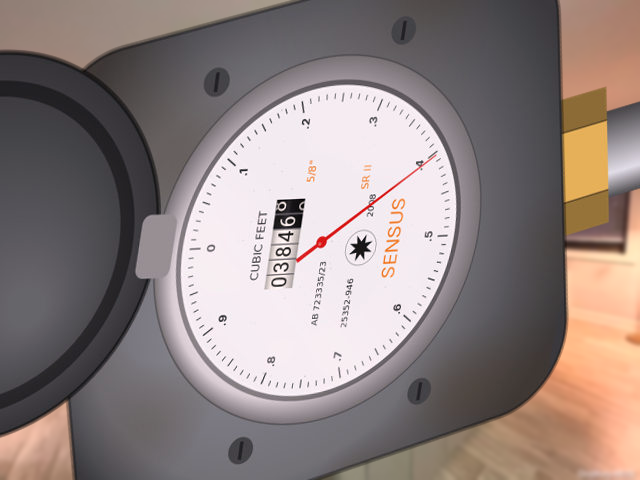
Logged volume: 38468.40 ft³
